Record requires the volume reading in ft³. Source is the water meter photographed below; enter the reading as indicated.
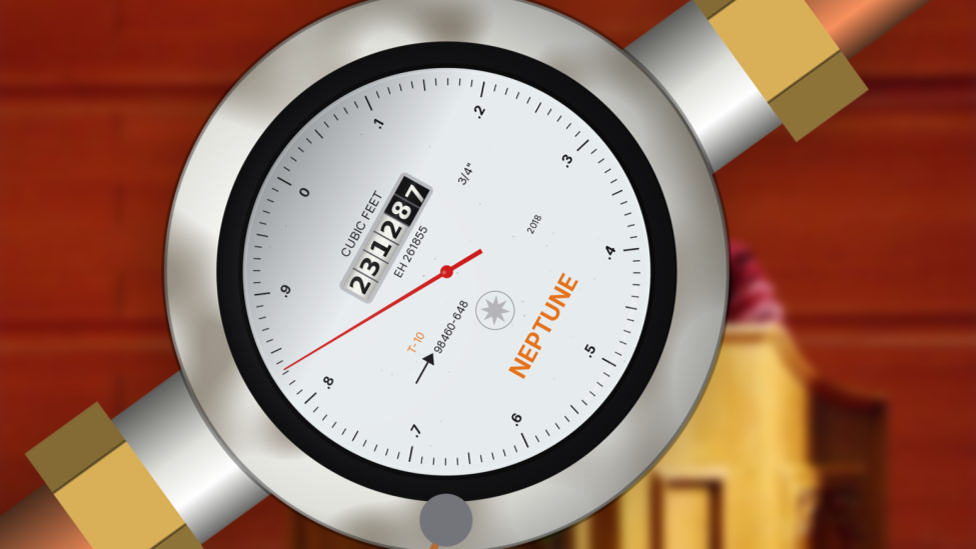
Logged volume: 231286.83 ft³
